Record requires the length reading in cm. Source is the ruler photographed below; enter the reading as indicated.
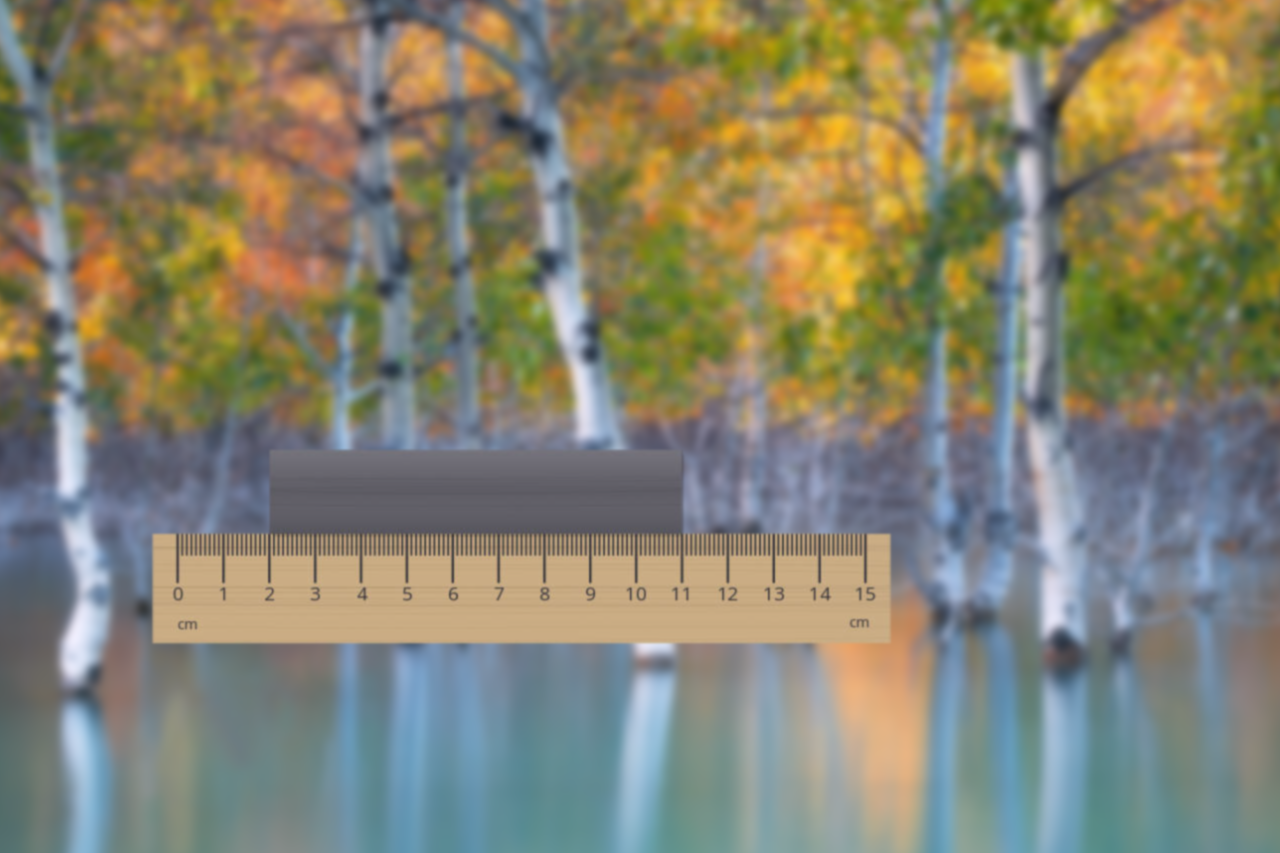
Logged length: 9 cm
